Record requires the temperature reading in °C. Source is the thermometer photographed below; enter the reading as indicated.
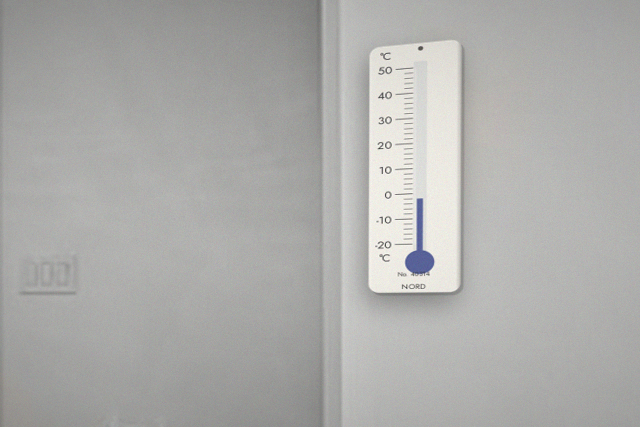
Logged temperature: -2 °C
